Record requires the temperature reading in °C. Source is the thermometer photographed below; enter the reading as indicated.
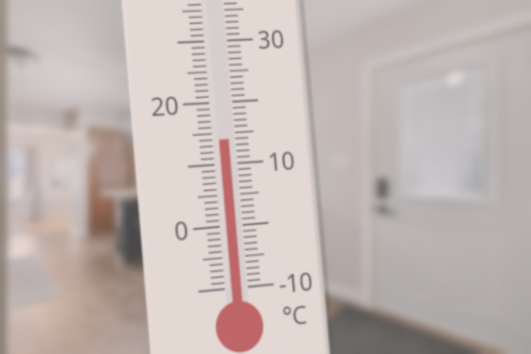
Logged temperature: 14 °C
